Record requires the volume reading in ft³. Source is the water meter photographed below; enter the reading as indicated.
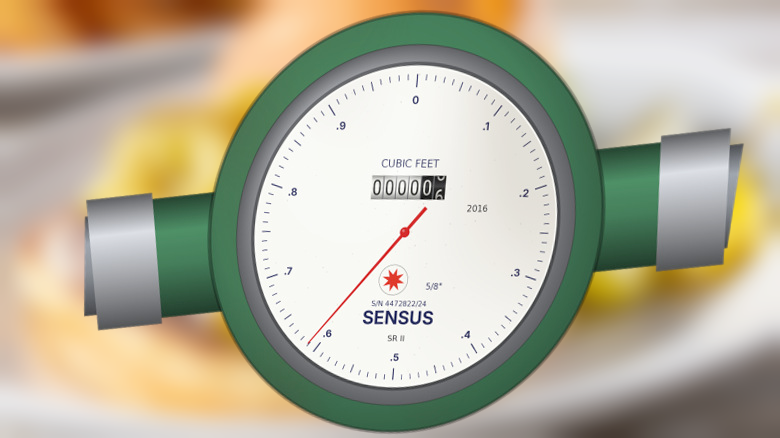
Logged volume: 5.61 ft³
